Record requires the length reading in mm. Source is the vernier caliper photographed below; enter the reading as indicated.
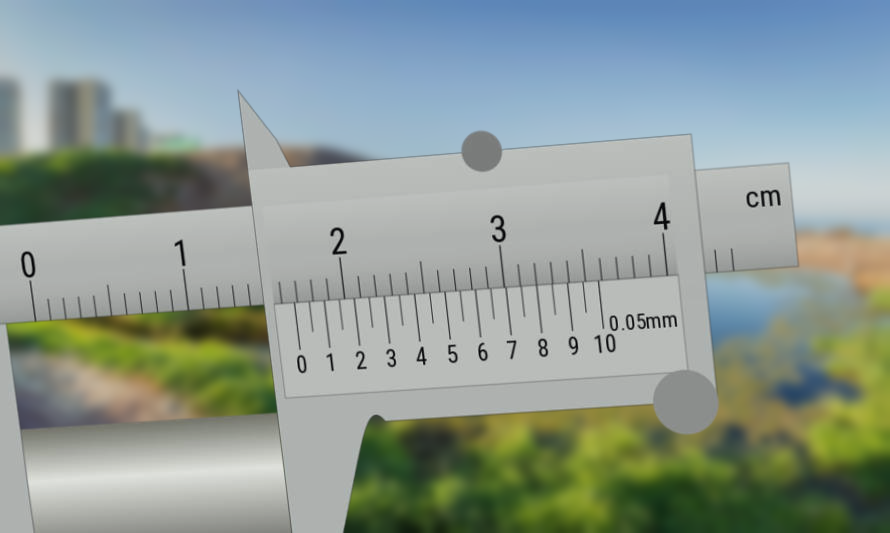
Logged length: 16.8 mm
